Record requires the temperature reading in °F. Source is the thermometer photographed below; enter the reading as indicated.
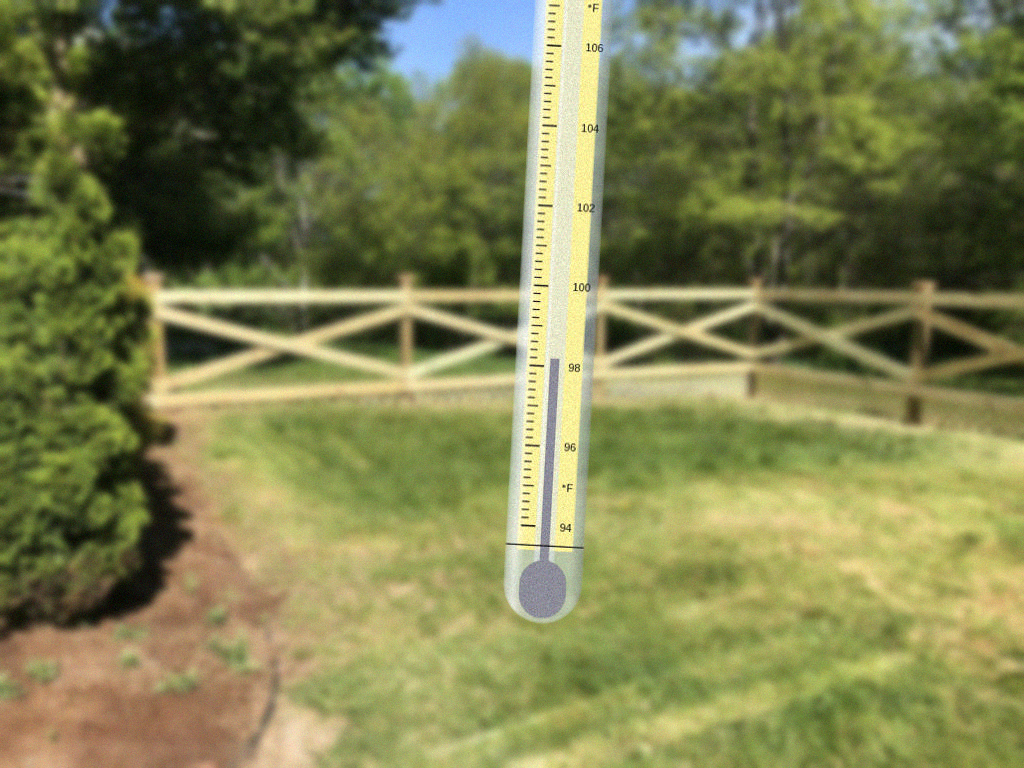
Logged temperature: 98.2 °F
